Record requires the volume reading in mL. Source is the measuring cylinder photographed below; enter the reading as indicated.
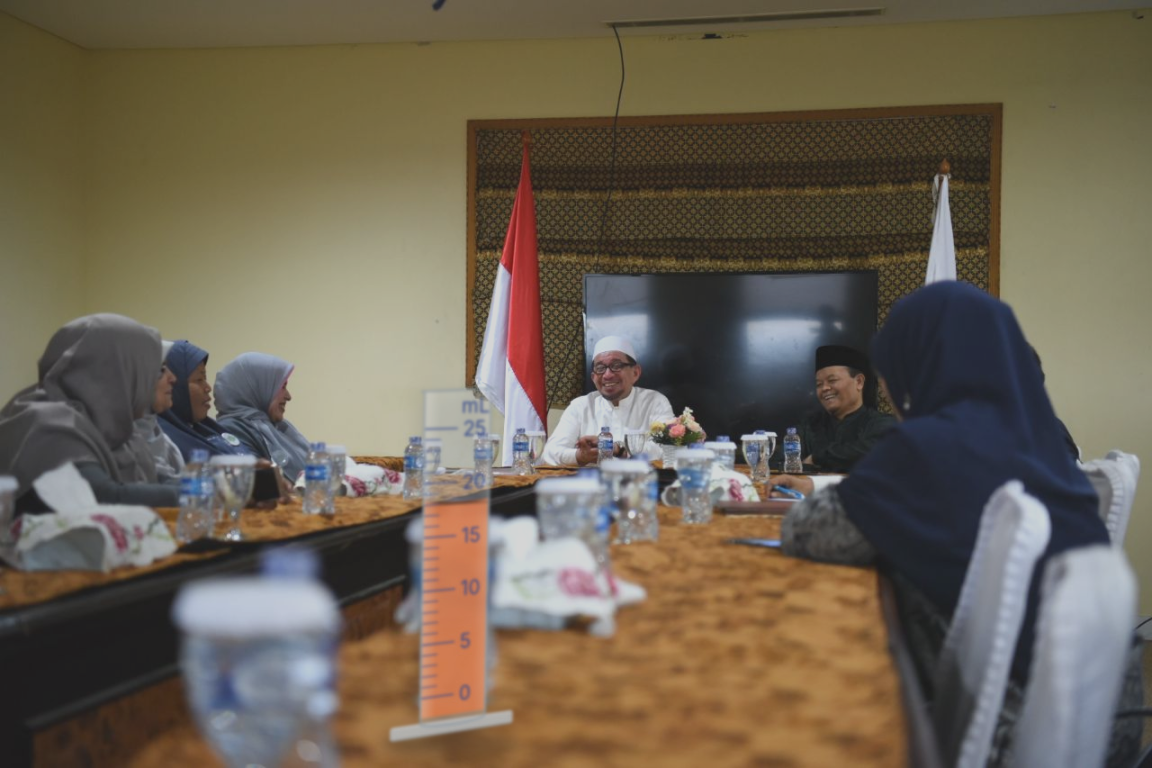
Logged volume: 18 mL
